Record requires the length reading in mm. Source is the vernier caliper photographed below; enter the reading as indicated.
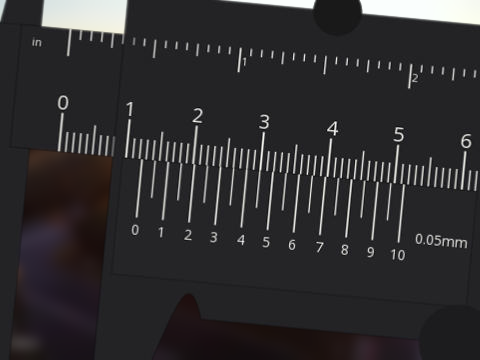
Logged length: 12.4 mm
